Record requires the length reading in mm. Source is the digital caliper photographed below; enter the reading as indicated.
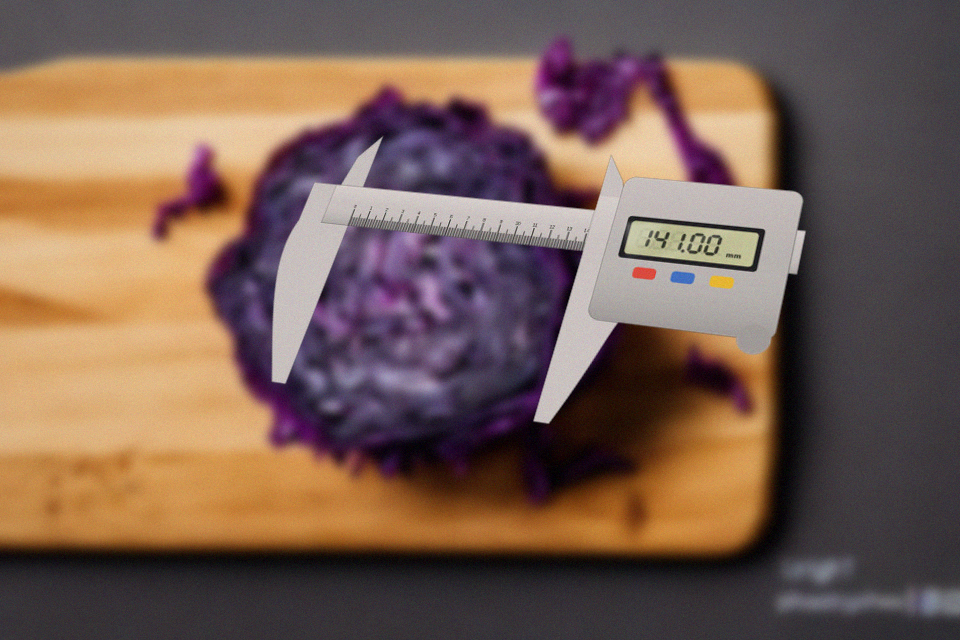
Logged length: 141.00 mm
